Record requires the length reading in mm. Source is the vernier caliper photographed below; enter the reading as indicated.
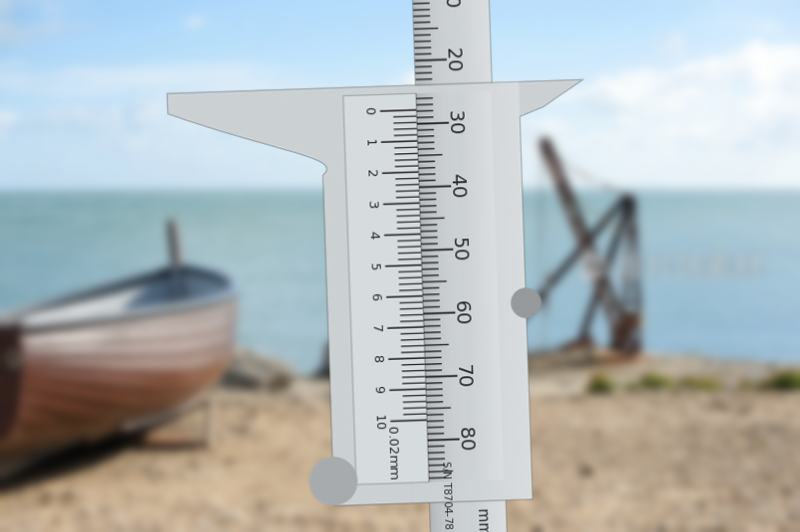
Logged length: 27.8 mm
